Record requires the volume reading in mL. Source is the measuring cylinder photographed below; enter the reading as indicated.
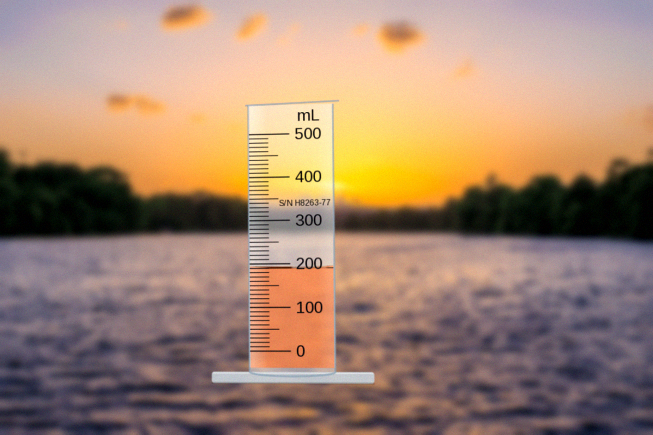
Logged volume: 190 mL
